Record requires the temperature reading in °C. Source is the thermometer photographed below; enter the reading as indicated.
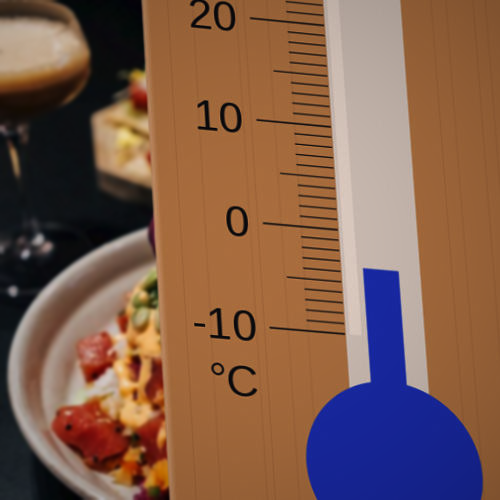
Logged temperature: -3.5 °C
